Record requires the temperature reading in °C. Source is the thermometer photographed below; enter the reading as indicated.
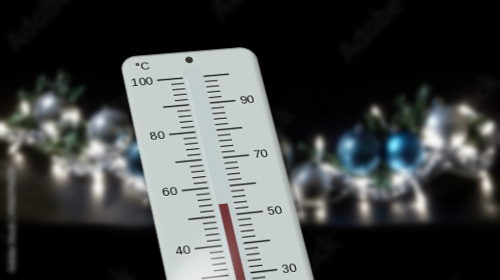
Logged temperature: 54 °C
